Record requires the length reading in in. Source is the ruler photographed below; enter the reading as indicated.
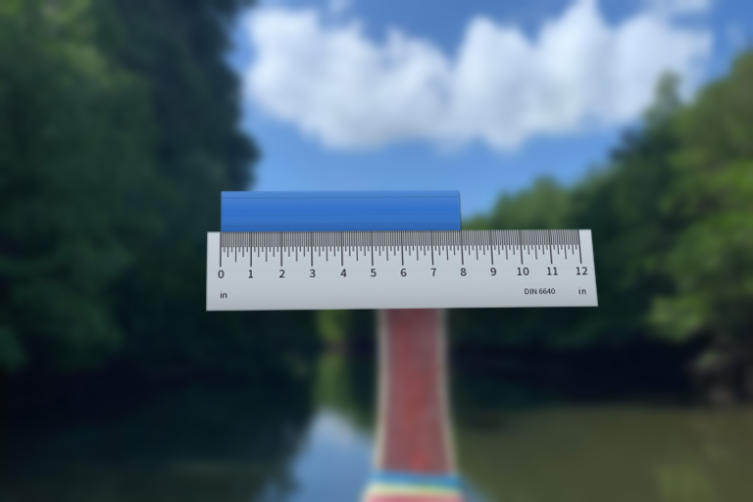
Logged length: 8 in
